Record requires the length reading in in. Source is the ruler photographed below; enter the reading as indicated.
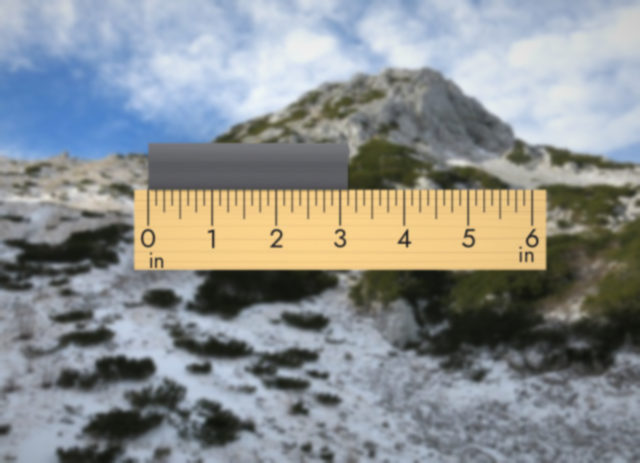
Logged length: 3.125 in
